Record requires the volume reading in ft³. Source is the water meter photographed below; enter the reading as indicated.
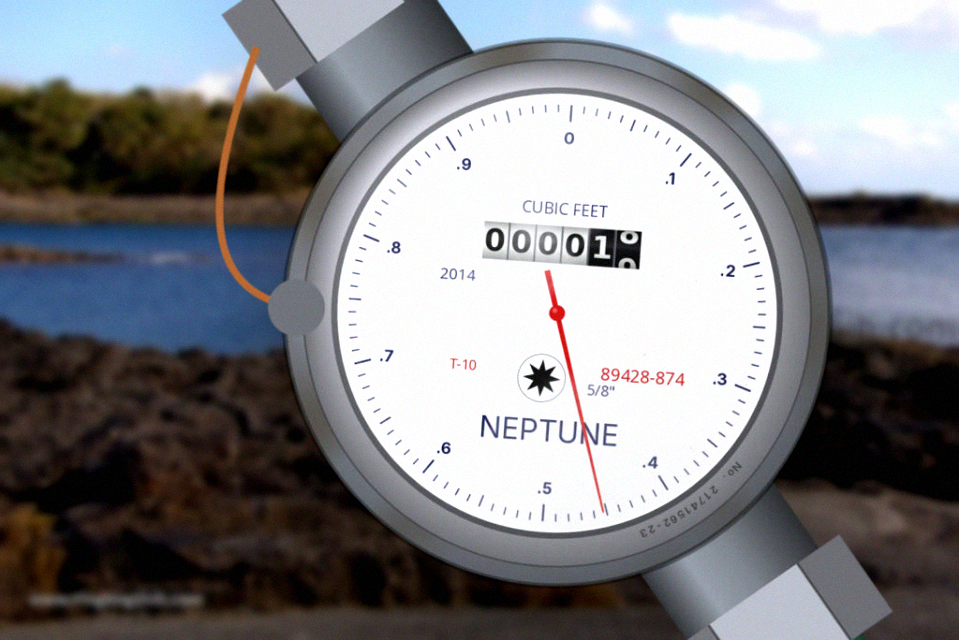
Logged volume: 18.45 ft³
